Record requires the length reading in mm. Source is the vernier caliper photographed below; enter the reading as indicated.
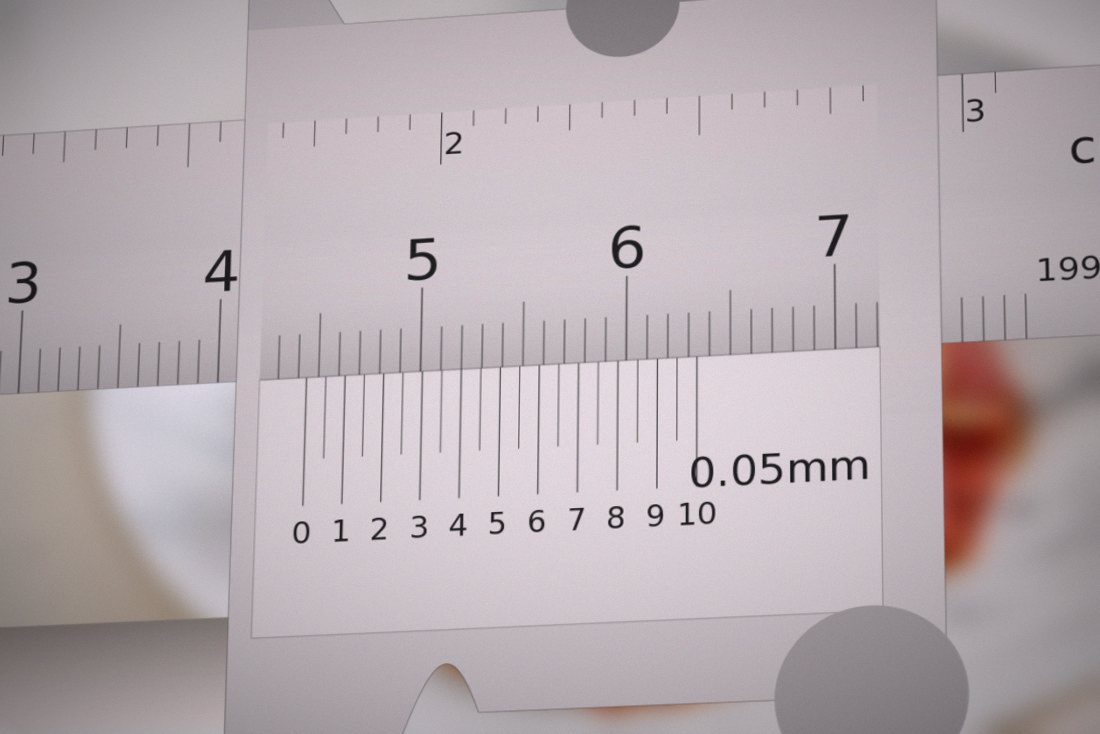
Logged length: 44.4 mm
